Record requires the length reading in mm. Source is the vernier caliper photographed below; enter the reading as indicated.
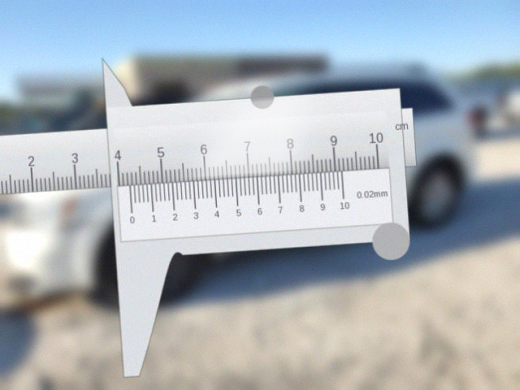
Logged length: 42.5 mm
